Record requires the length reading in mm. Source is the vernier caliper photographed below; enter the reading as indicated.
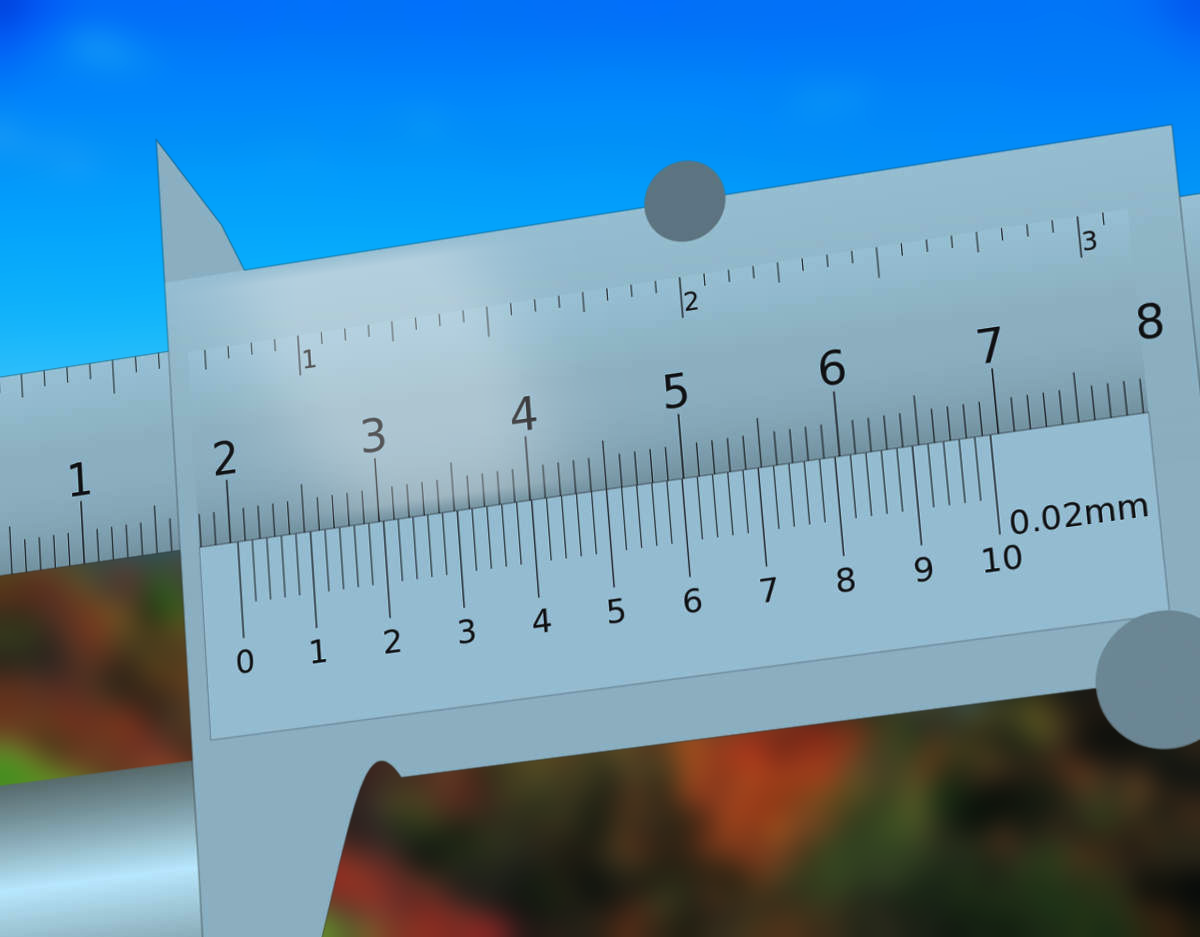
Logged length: 20.5 mm
